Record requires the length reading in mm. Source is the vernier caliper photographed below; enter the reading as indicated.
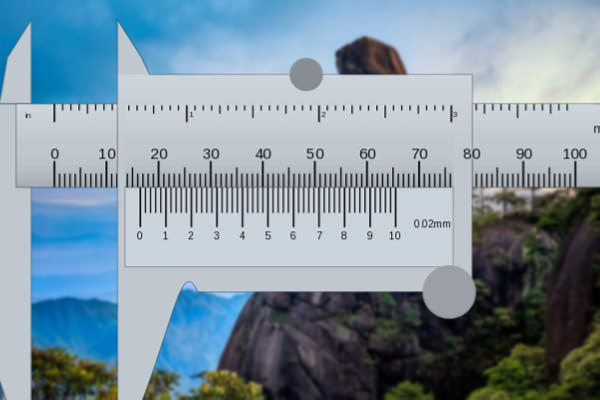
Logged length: 16.5 mm
